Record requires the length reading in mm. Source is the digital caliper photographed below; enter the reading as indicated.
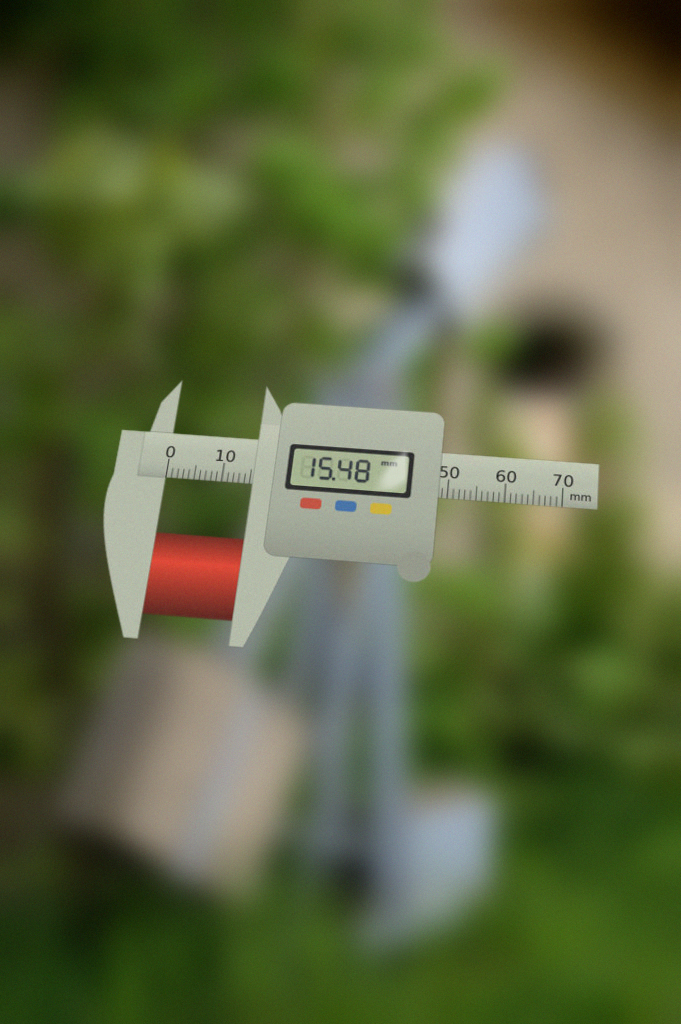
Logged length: 15.48 mm
